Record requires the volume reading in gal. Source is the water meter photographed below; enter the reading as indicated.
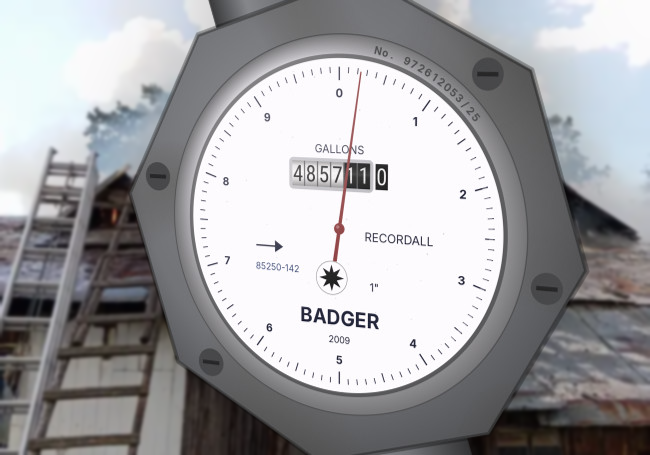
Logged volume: 4857110.2 gal
